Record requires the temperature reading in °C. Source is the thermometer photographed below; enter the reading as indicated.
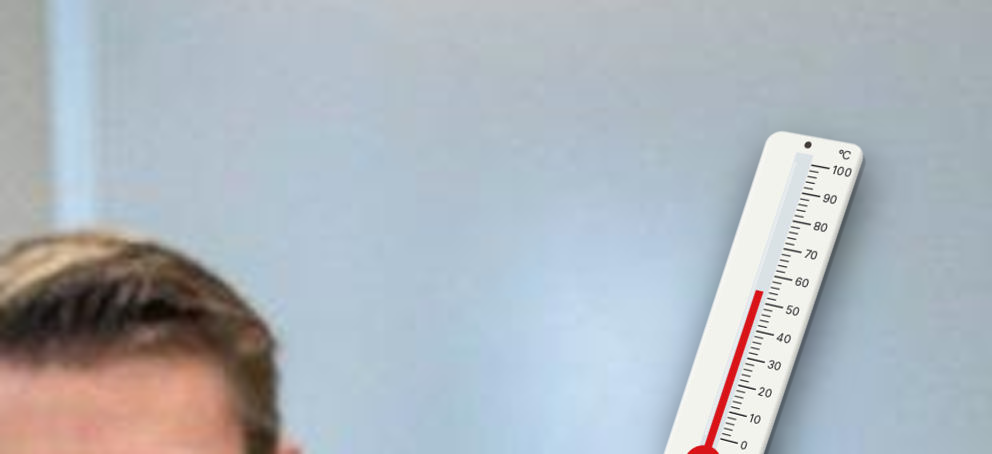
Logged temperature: 54 °C
